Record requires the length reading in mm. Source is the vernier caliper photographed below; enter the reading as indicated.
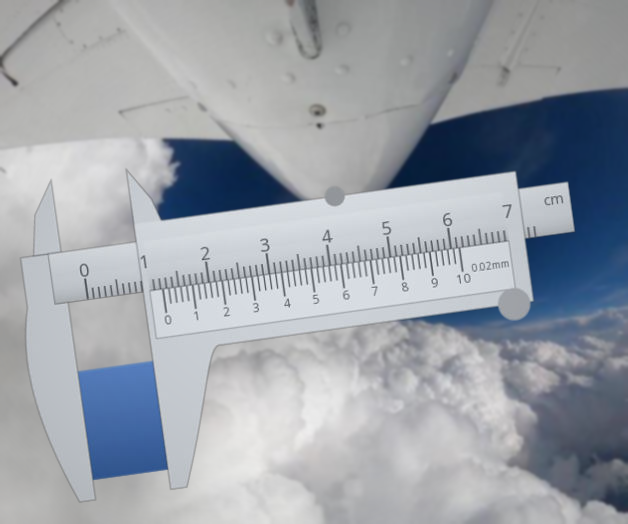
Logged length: 12.4 mm
